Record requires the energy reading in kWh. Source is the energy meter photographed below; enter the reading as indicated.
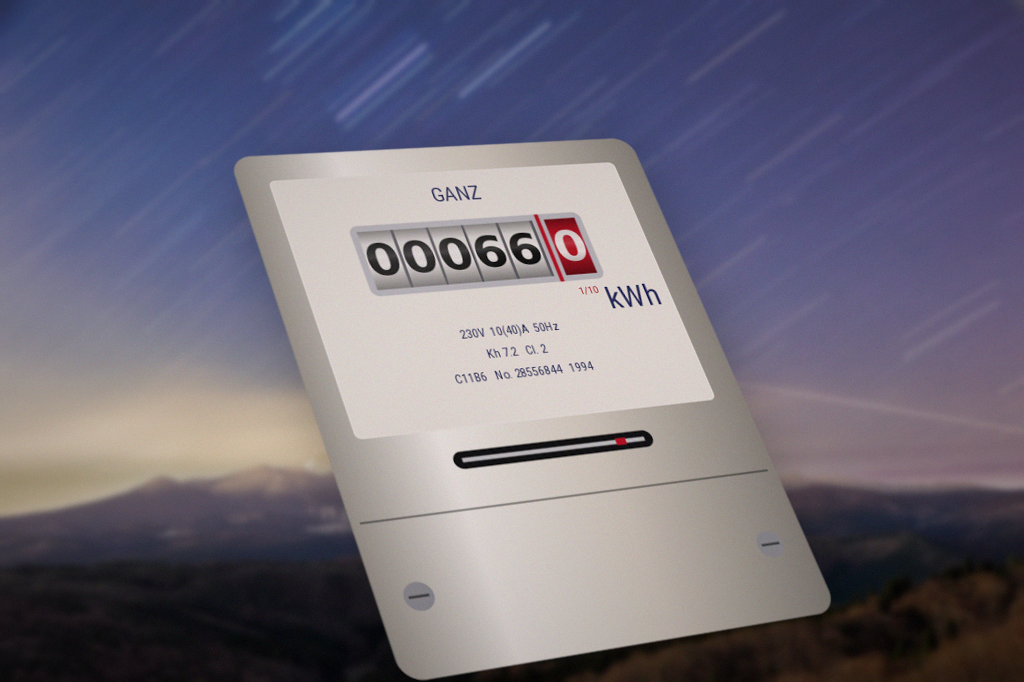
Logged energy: 66.0 kWh
